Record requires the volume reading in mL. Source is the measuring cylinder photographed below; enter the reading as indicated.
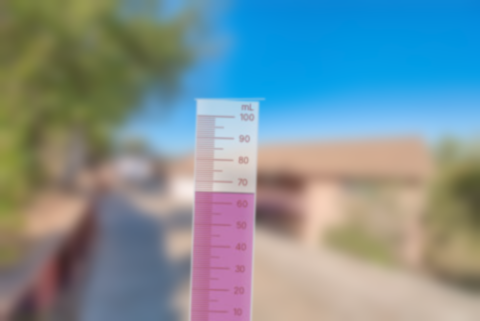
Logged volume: 65 mL
